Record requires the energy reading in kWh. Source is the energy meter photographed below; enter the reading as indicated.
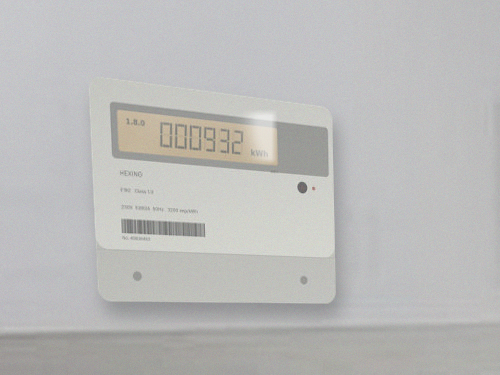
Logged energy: 932 kWh
